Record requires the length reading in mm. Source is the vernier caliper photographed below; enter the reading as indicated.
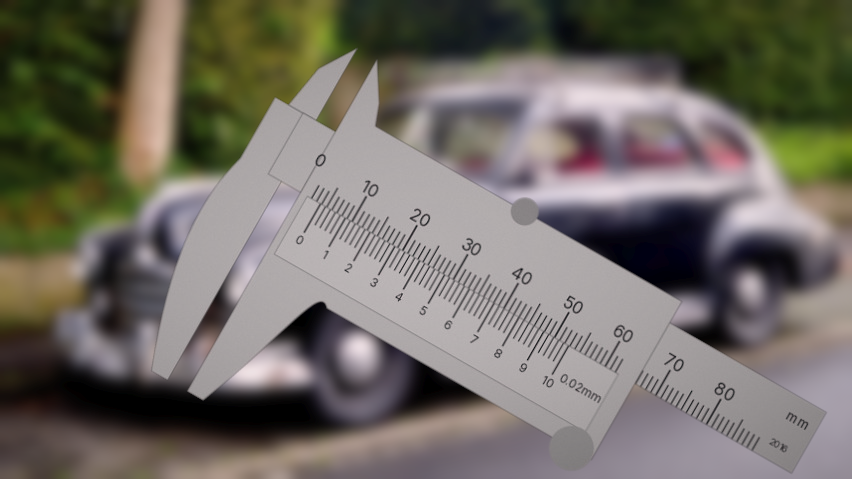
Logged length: 3.8 mm
